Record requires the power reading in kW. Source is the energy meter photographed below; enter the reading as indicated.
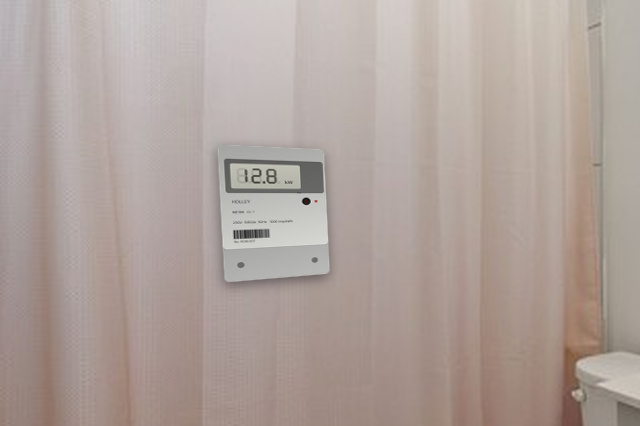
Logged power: 12.8 kW
